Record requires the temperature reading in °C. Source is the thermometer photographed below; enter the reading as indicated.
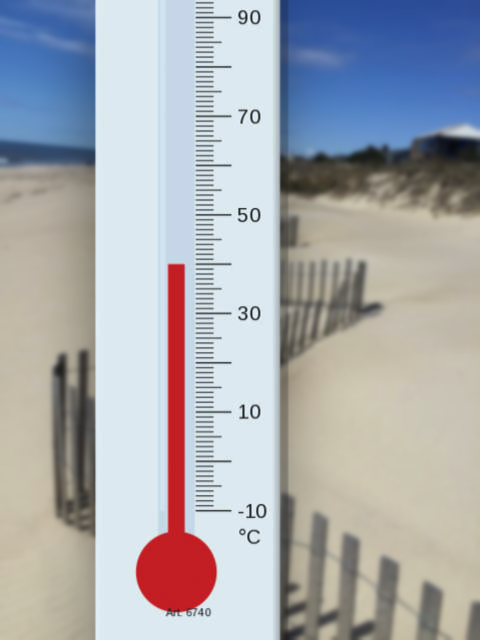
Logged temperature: 40 °C
